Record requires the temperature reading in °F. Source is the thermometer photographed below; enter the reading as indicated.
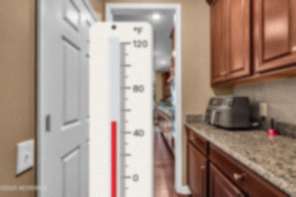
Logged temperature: 50 °F
